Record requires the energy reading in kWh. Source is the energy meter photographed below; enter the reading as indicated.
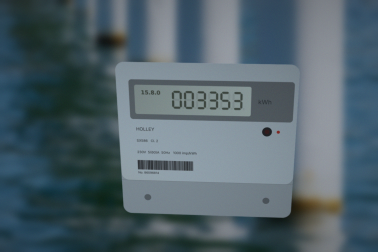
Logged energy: 3353 kWh
